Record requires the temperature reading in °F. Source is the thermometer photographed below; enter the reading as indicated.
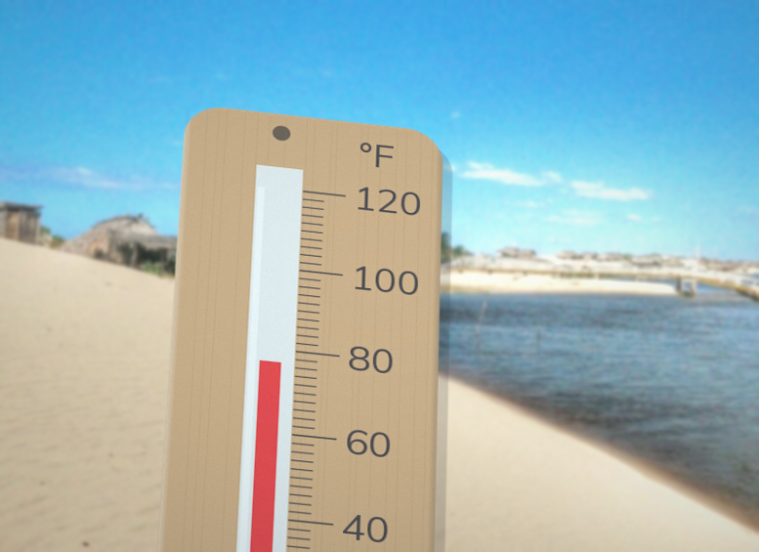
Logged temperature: 77 °F
